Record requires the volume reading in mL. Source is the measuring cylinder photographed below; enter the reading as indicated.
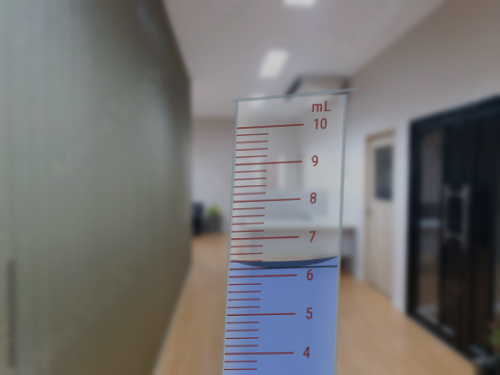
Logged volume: 6.2 mL
